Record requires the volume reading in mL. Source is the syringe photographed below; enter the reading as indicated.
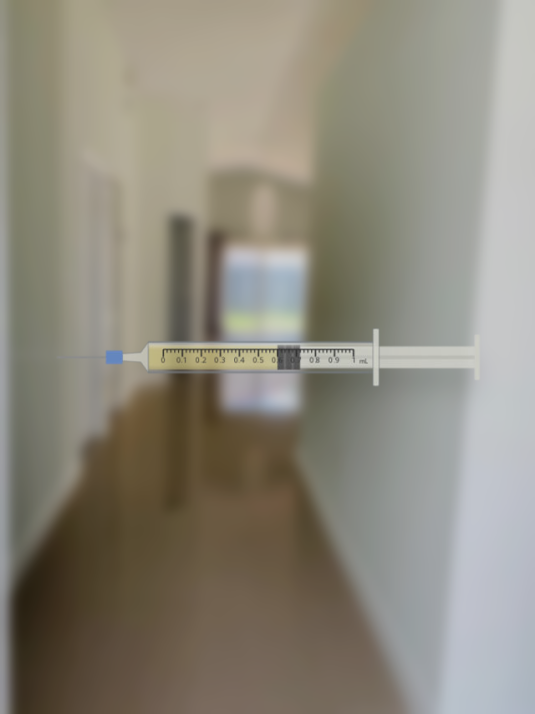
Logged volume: 0.6 mL
